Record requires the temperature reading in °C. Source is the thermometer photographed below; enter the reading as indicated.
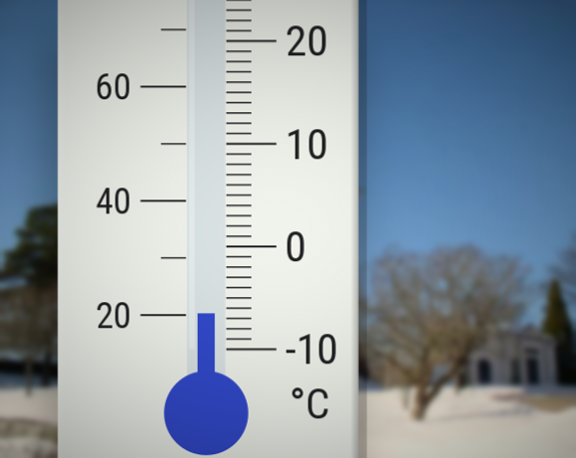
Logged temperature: -6.5 °C
